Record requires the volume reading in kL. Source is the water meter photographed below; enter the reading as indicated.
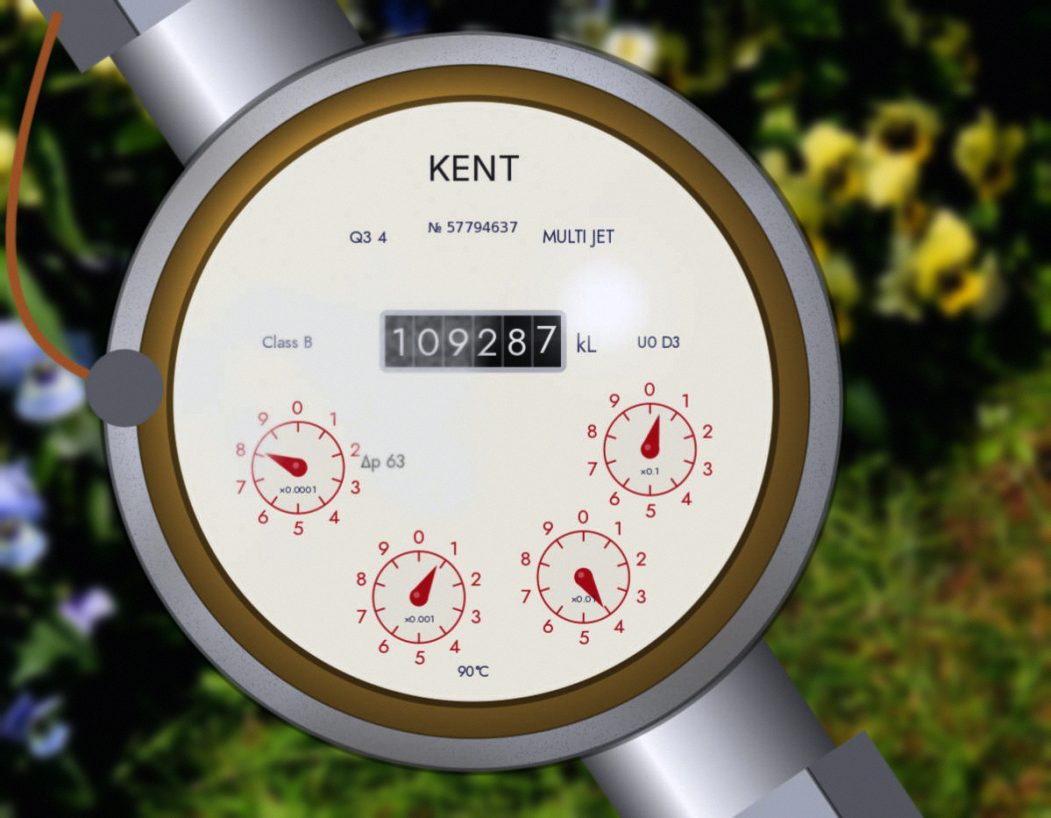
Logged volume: 109287.0408 kL
